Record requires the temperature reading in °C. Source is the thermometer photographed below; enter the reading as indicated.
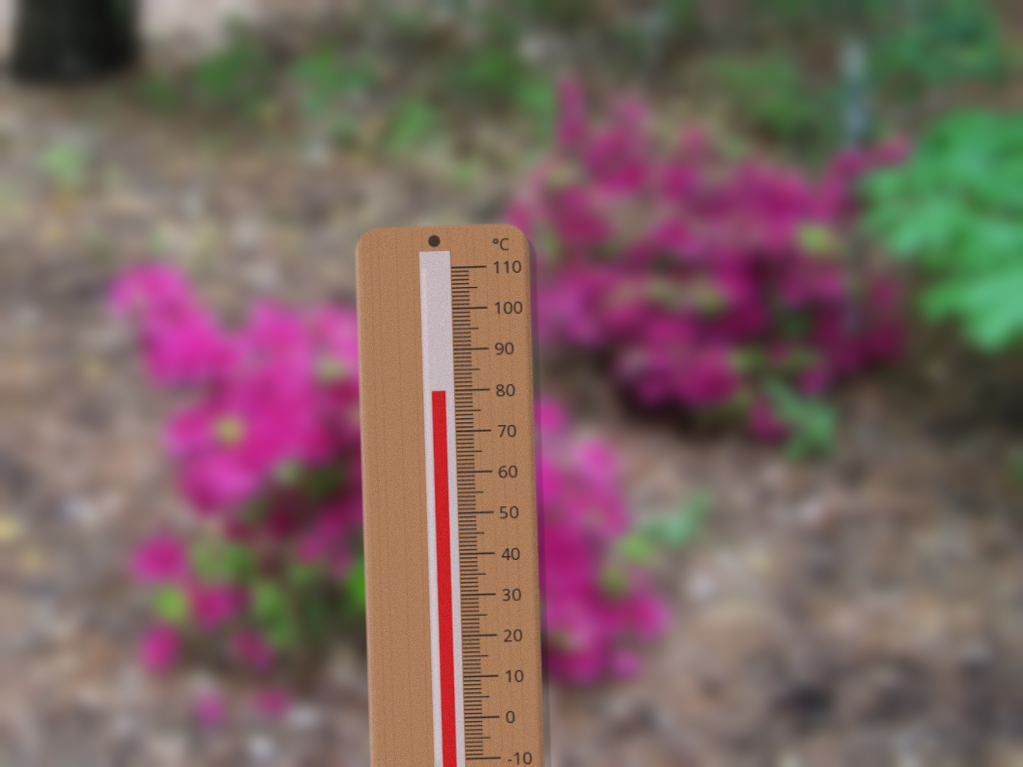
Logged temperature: 80 °C
